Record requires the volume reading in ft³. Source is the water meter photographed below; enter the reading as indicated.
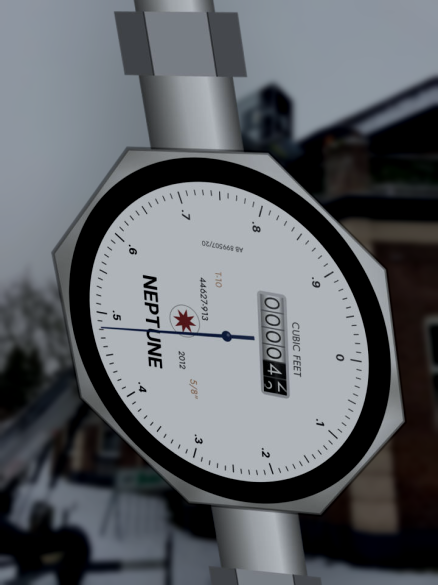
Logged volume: 42.48 ft³
